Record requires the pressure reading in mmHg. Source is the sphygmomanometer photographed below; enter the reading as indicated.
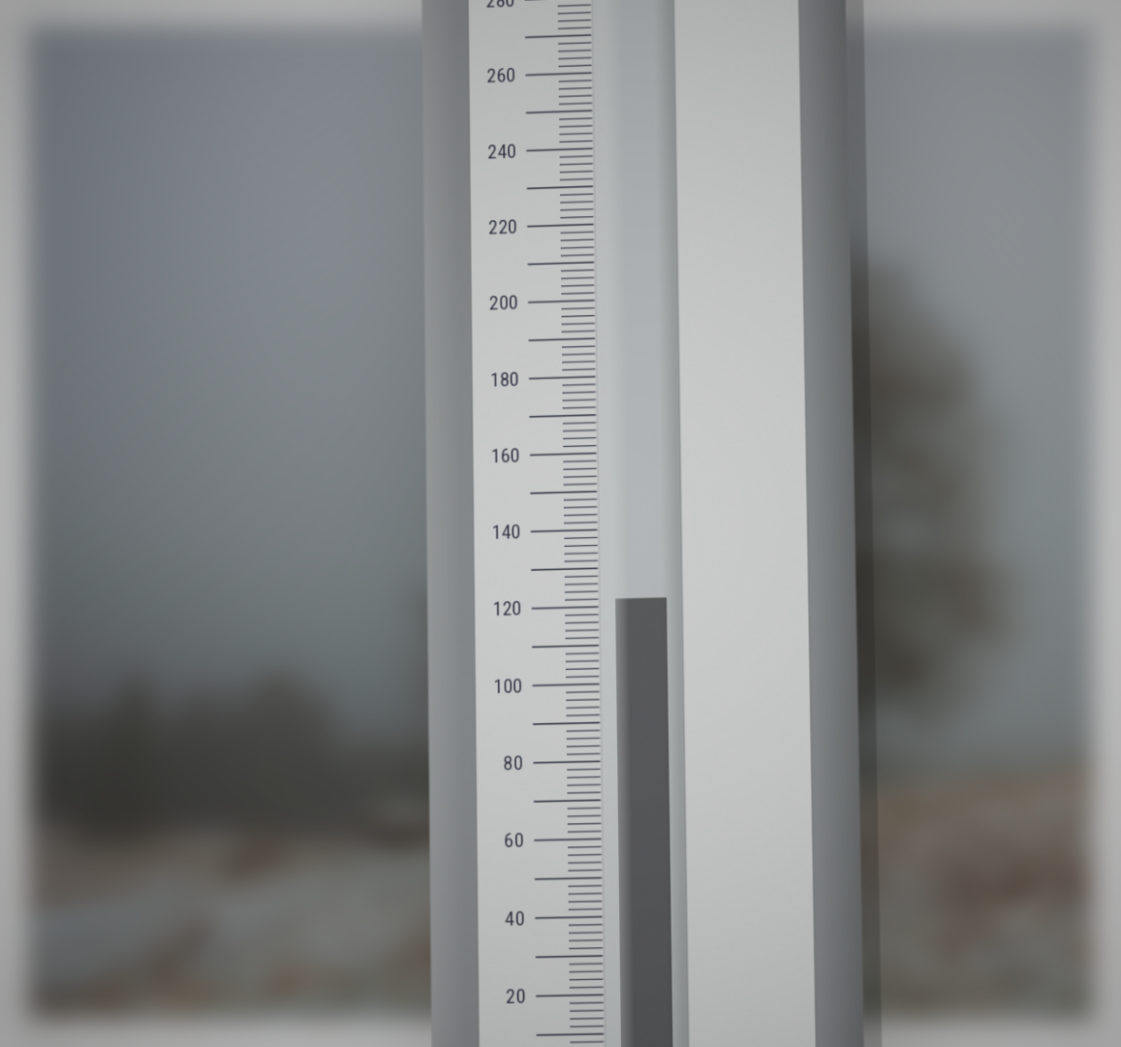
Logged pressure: 122 mmHg
